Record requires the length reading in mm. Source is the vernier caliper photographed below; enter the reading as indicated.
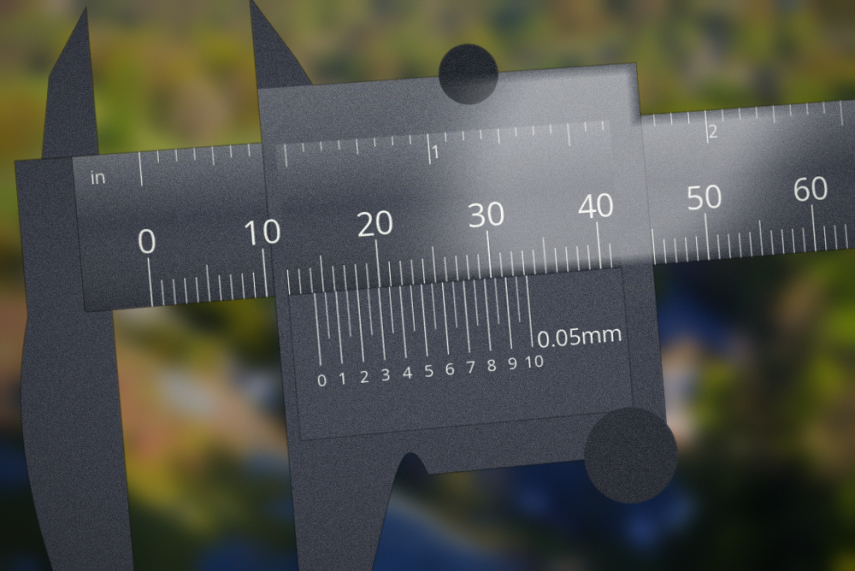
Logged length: 14.2 mm
